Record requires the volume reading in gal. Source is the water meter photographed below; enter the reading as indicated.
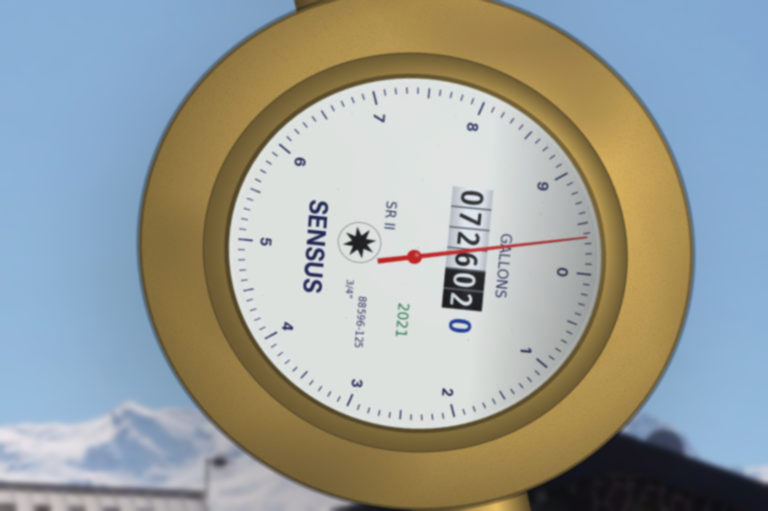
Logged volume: 726019.6 gal
